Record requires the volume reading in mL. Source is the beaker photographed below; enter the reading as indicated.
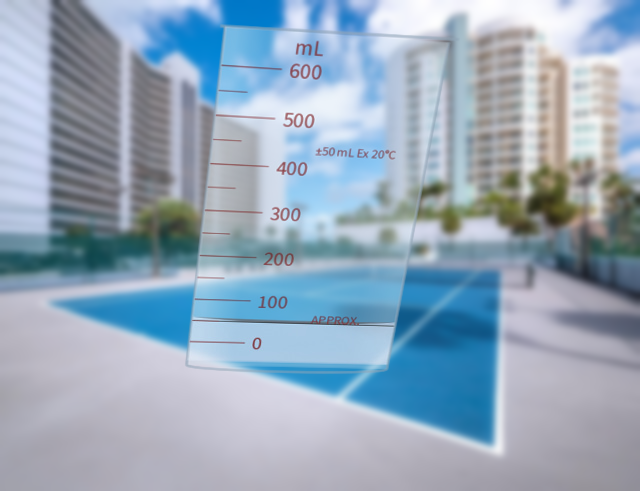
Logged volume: 50 mL
